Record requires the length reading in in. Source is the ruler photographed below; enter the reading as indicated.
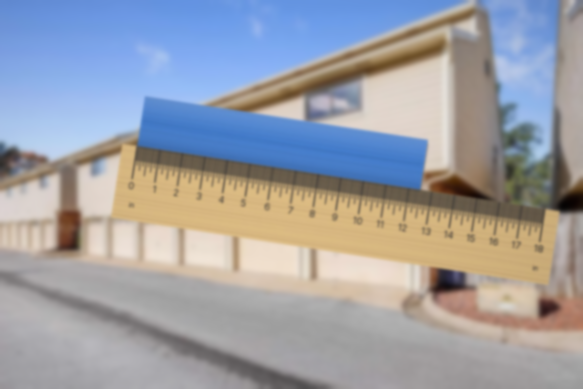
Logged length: 12.5 in
